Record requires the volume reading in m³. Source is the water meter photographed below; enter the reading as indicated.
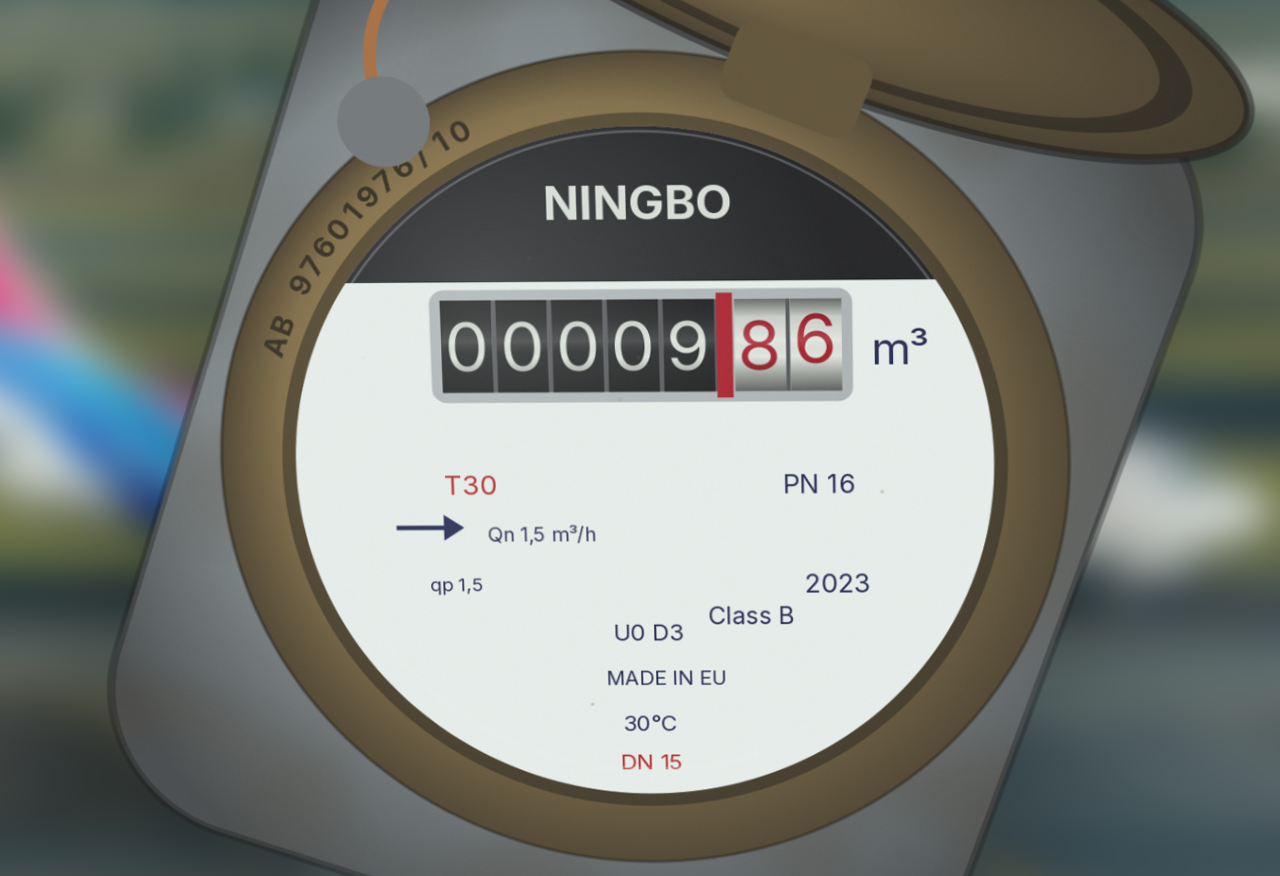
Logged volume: 9.86 m³
